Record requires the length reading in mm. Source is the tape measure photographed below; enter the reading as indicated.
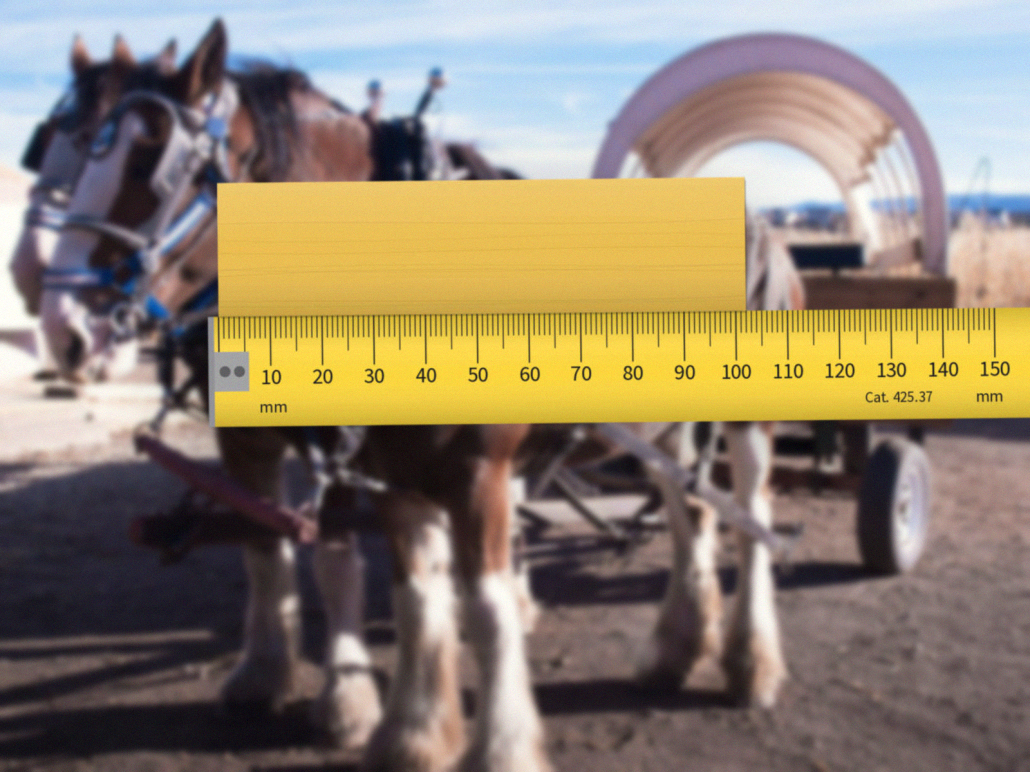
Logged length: 102 mm
